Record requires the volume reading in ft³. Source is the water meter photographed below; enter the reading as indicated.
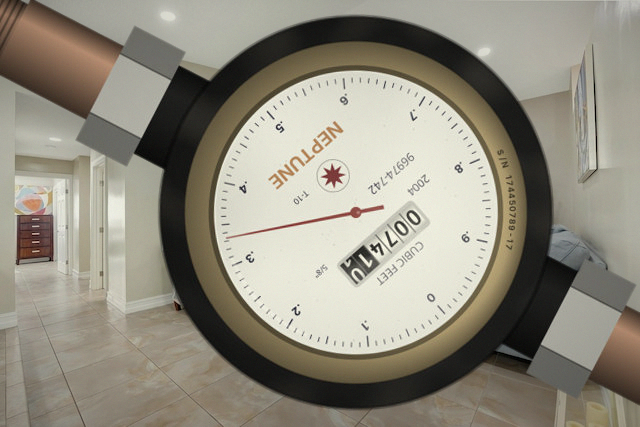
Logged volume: 7410.33 ft³
